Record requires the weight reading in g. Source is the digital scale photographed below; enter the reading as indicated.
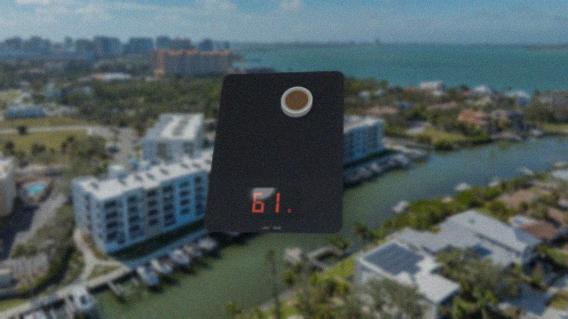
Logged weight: 61 g
